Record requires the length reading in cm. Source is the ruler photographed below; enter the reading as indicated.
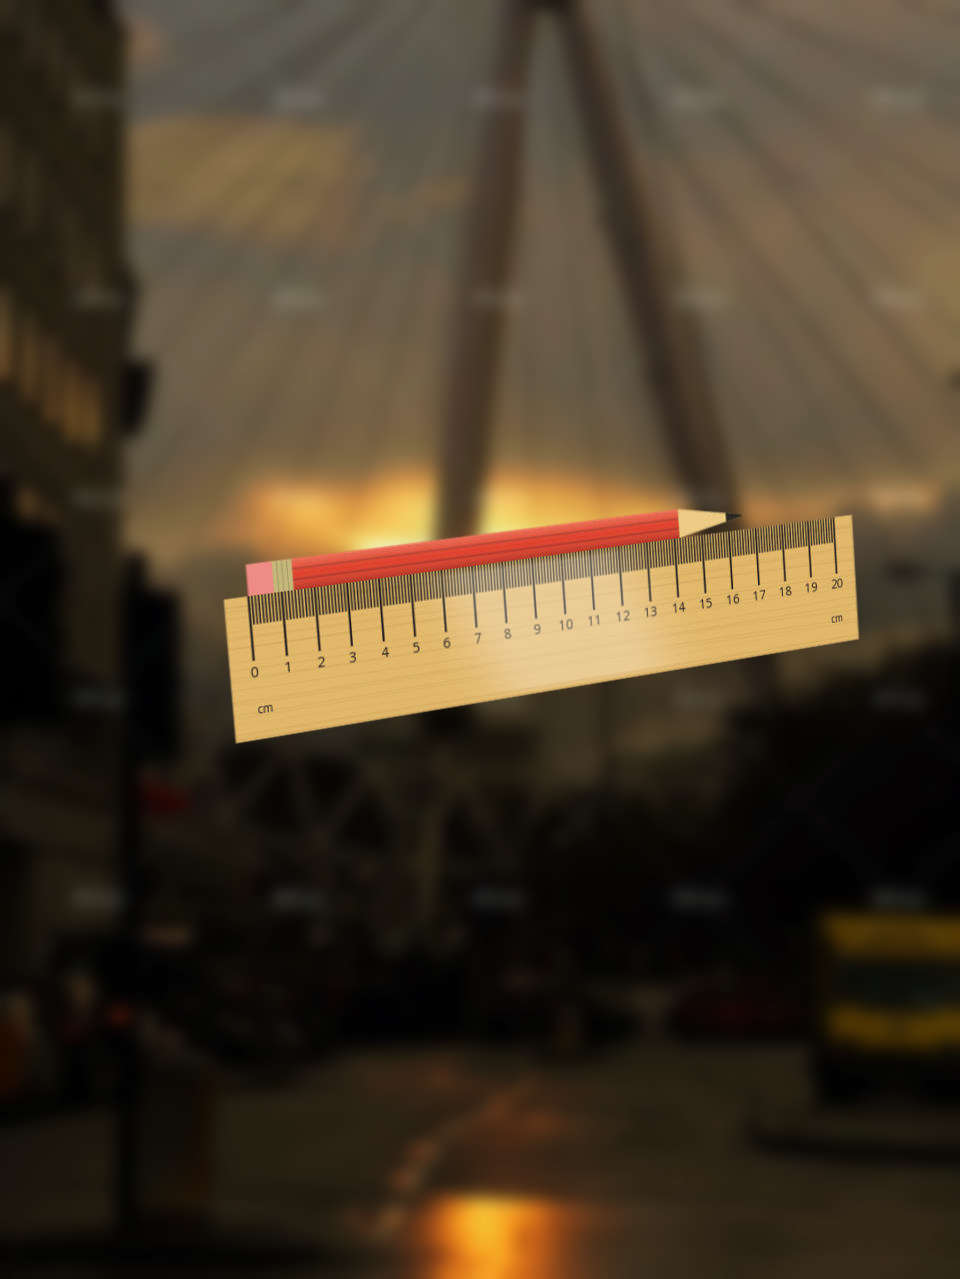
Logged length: 16.5 cm
